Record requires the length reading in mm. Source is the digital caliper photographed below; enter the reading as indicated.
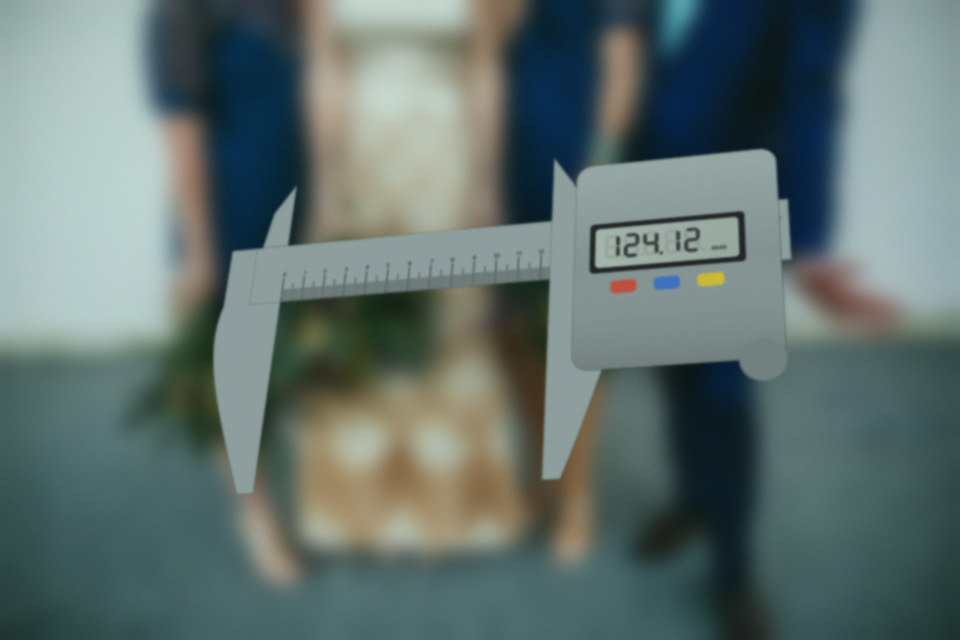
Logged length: 124.12 mm
